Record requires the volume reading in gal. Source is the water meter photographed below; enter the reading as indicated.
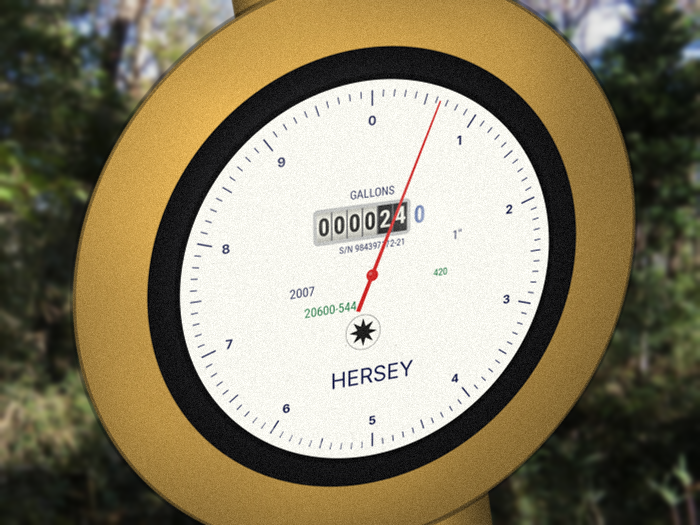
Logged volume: 240.6 gal
